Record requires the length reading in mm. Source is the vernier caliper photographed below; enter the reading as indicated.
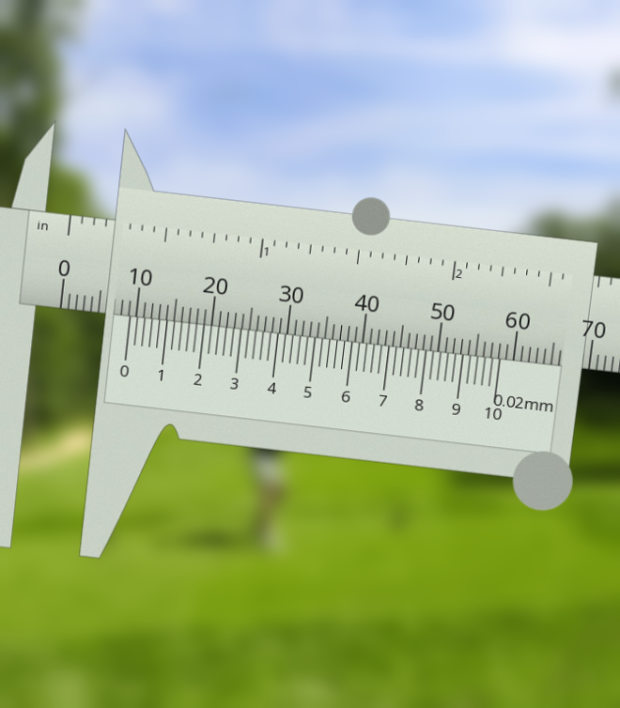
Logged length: 9.2 mm
